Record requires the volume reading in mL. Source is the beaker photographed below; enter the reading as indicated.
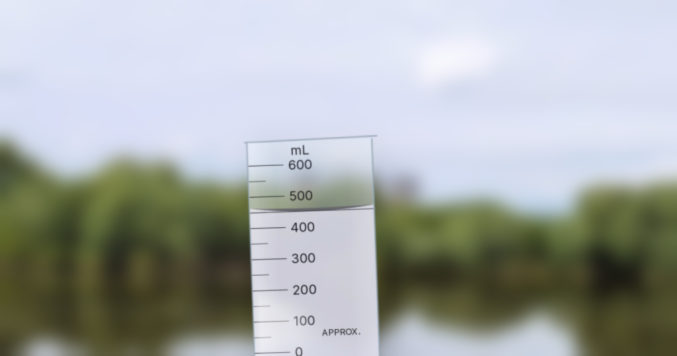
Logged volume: 450 mL
